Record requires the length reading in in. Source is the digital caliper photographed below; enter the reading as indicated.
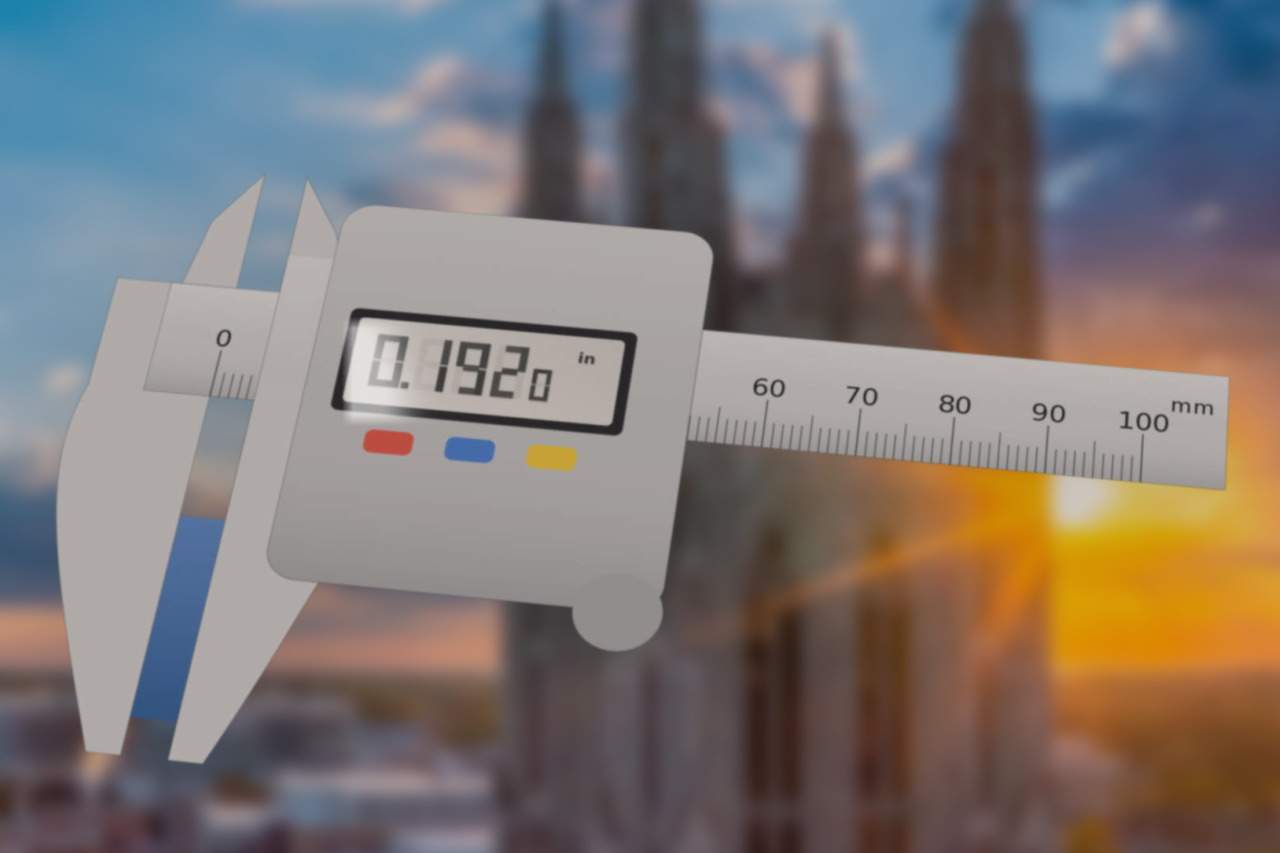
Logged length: 0.1920 in
